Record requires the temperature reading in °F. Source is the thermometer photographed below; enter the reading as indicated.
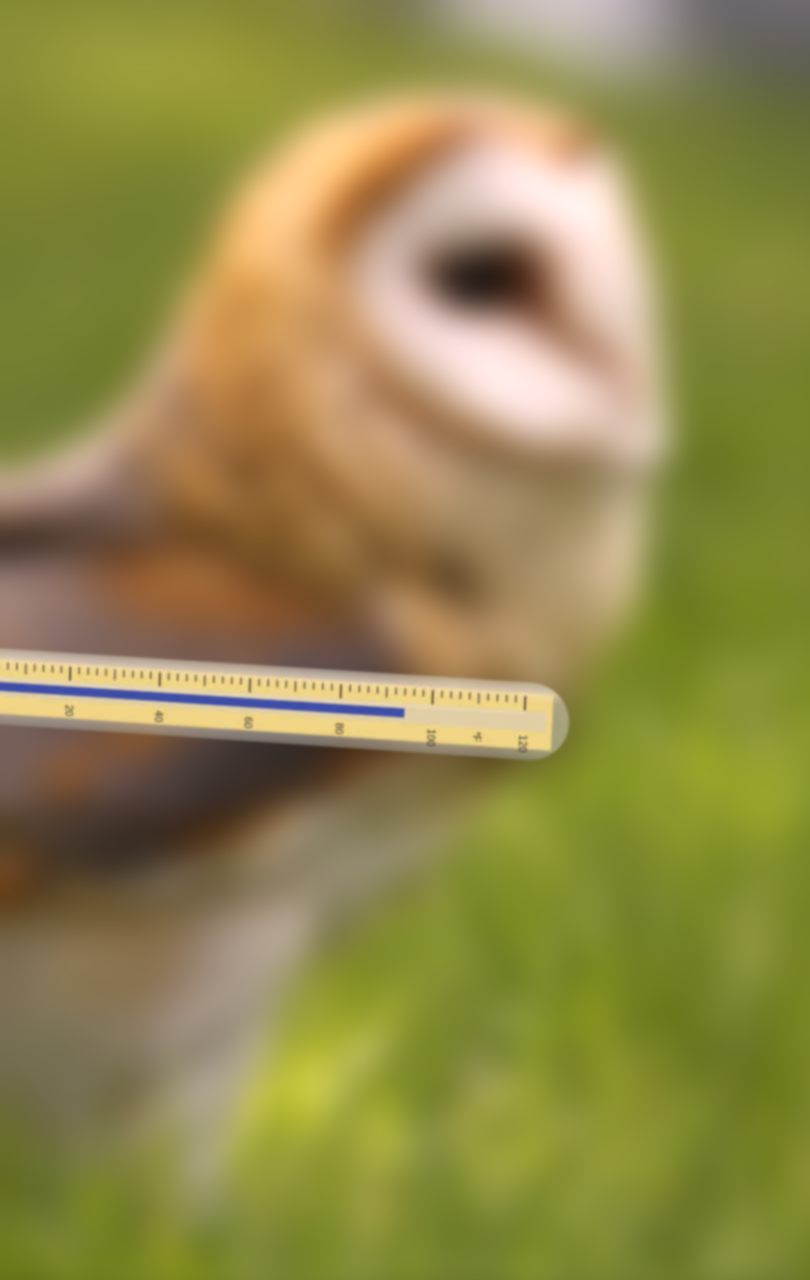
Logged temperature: 94 °F
